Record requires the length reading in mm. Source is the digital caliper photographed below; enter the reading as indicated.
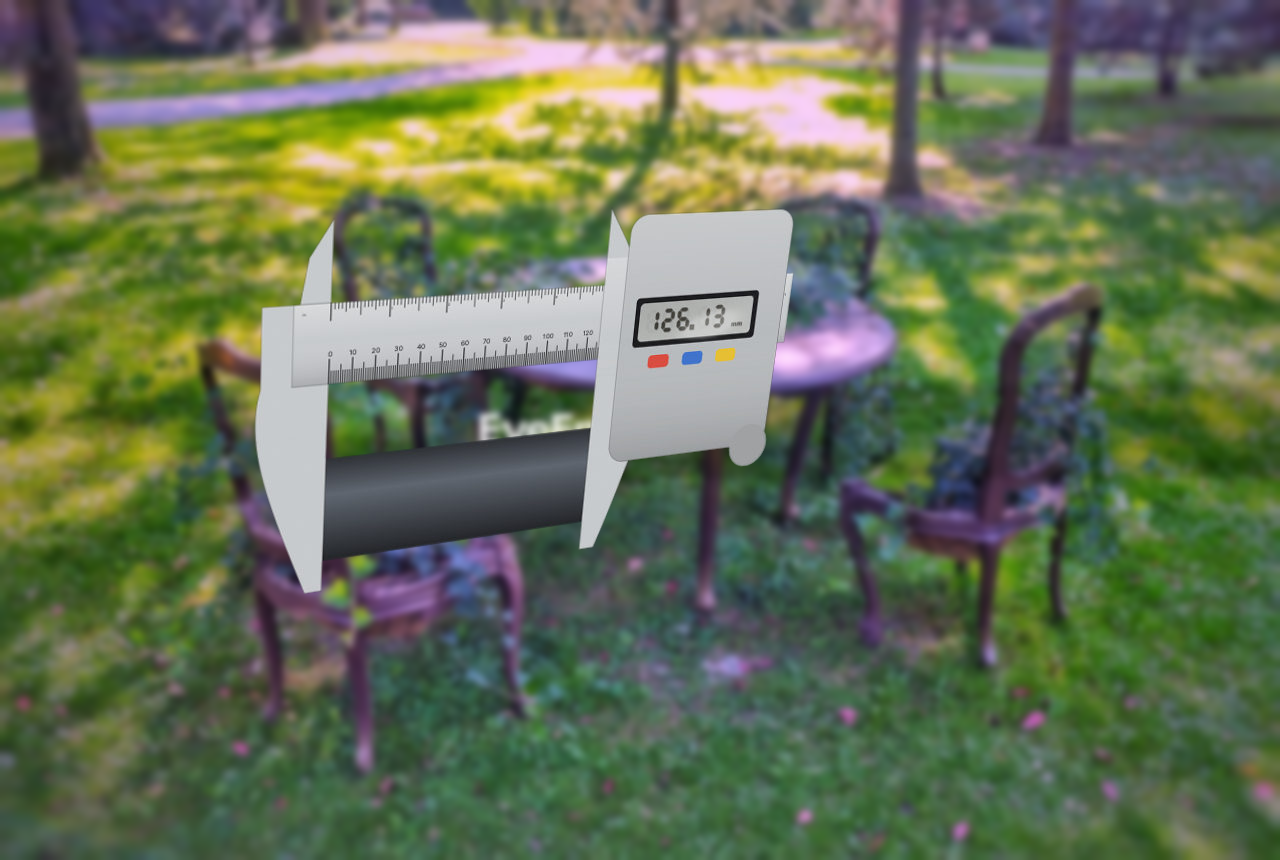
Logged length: 126.13 mm
